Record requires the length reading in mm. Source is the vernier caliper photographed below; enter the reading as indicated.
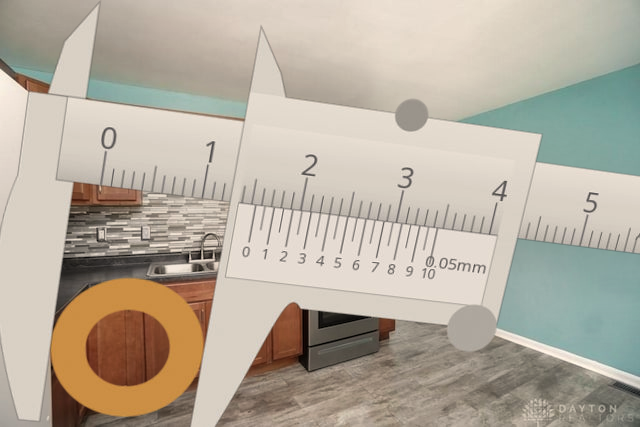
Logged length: 15.4 mm
